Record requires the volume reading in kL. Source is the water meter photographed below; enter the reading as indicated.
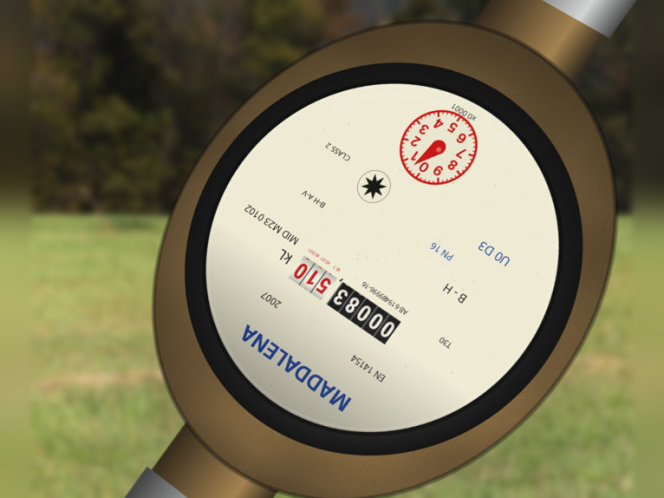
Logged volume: 83.5100 kL
